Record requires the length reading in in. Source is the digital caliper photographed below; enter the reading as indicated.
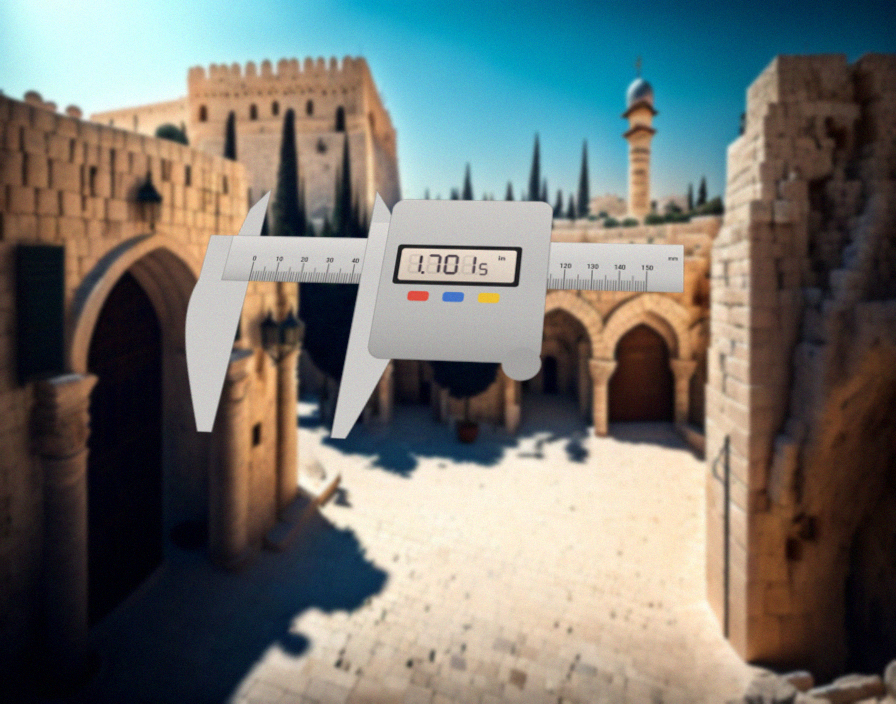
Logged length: 1.7015 in
